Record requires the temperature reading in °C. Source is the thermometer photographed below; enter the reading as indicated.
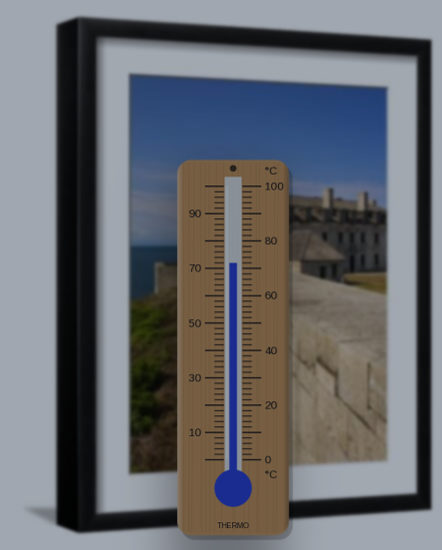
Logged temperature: 72 °C
